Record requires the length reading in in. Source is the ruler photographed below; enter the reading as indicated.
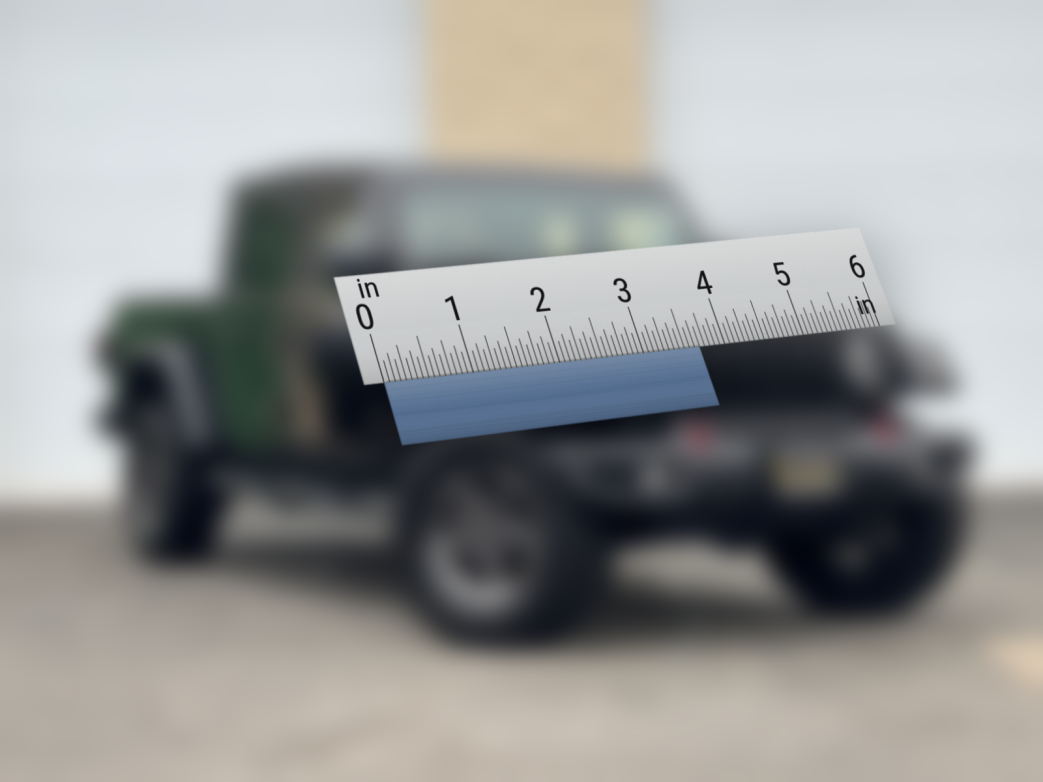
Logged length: 3.6875 in
